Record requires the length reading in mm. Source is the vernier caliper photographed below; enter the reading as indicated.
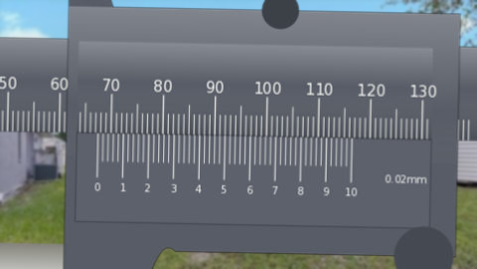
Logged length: 67.5 mm
